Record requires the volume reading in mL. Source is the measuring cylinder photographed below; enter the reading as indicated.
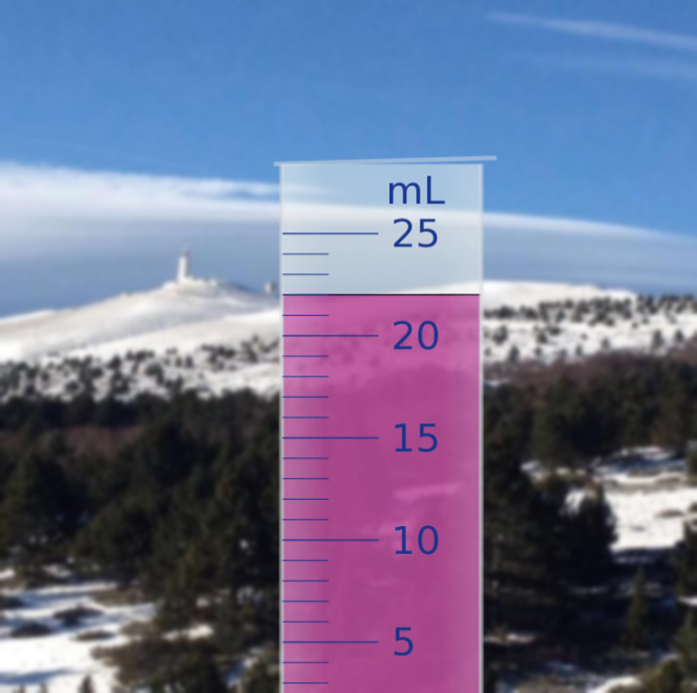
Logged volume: 22 mL
